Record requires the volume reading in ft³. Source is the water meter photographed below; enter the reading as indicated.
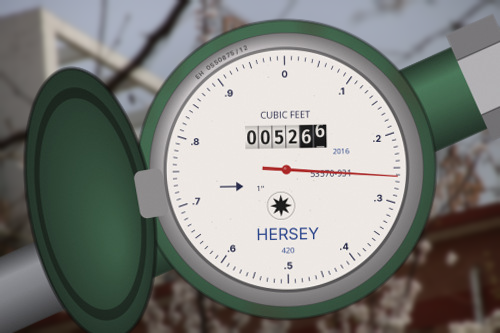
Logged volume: 5266.26 ft³
